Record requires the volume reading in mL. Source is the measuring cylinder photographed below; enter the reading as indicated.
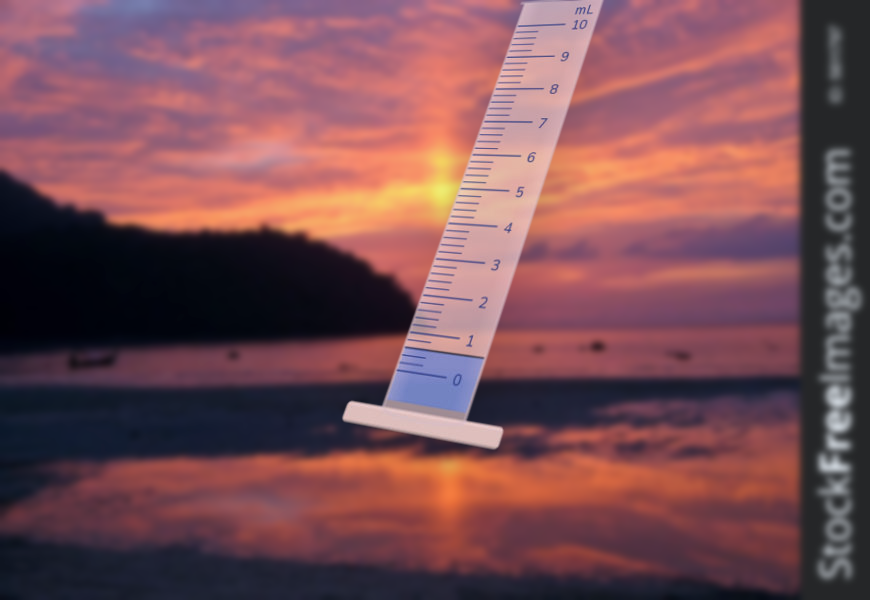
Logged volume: 0.6 mL
